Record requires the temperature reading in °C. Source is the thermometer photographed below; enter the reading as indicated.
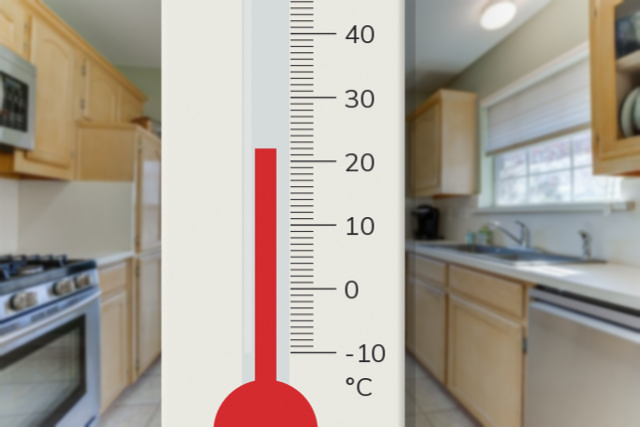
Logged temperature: 22 °C
